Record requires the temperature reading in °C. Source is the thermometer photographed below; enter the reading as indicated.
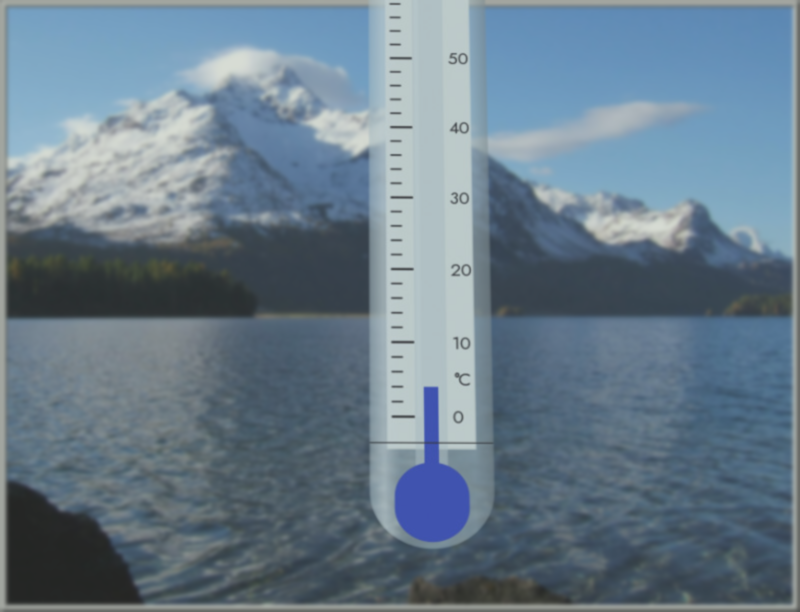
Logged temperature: 4 °C
